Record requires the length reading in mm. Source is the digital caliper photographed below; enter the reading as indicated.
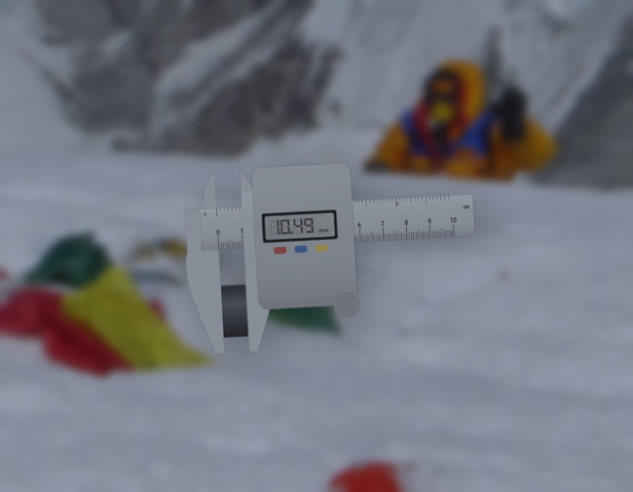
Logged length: 10.49 mm
